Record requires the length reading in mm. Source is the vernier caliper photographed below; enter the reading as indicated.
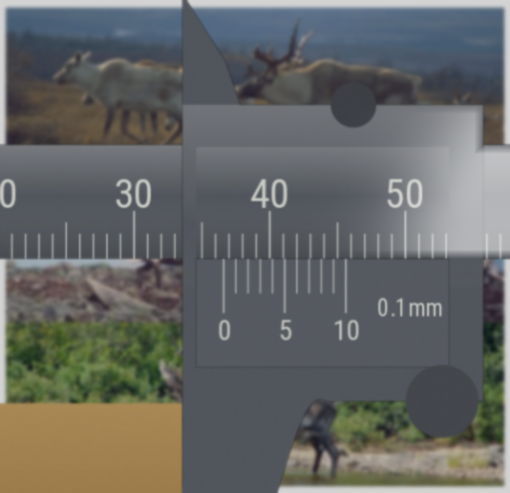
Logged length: 36.6 mm
